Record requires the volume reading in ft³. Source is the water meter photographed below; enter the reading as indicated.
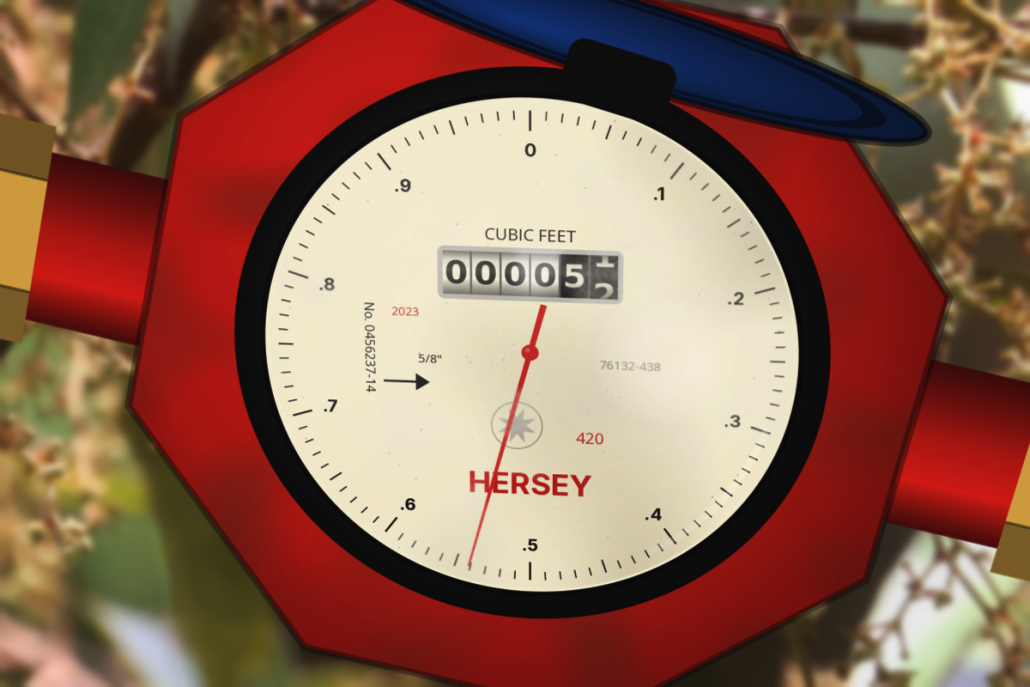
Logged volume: 51.54 ft³
